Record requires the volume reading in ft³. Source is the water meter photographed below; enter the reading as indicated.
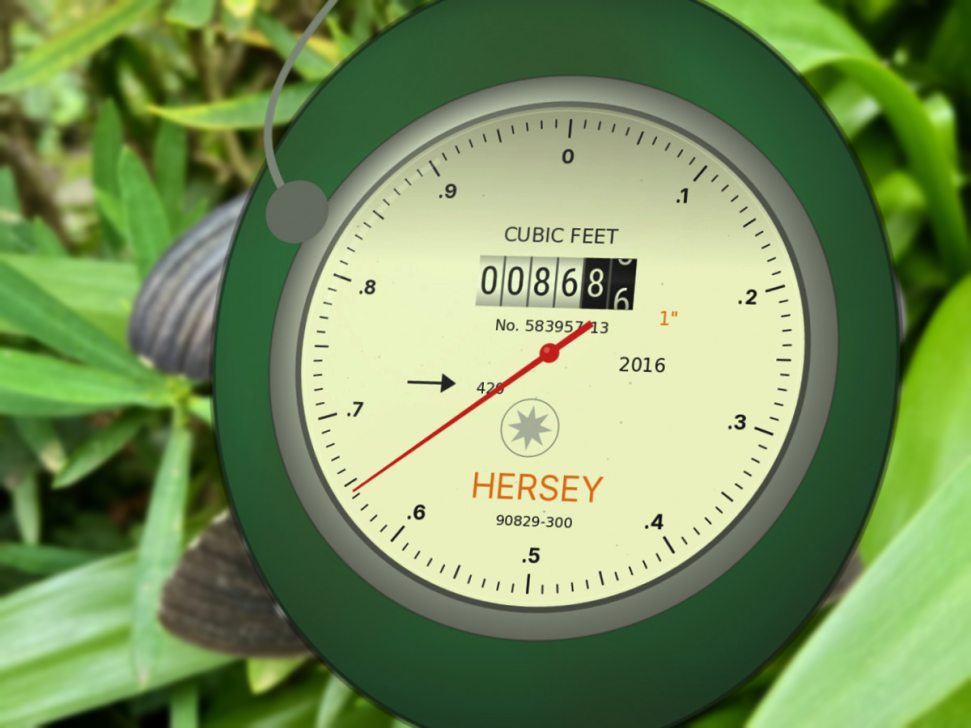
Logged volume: 8685.64 ft³
